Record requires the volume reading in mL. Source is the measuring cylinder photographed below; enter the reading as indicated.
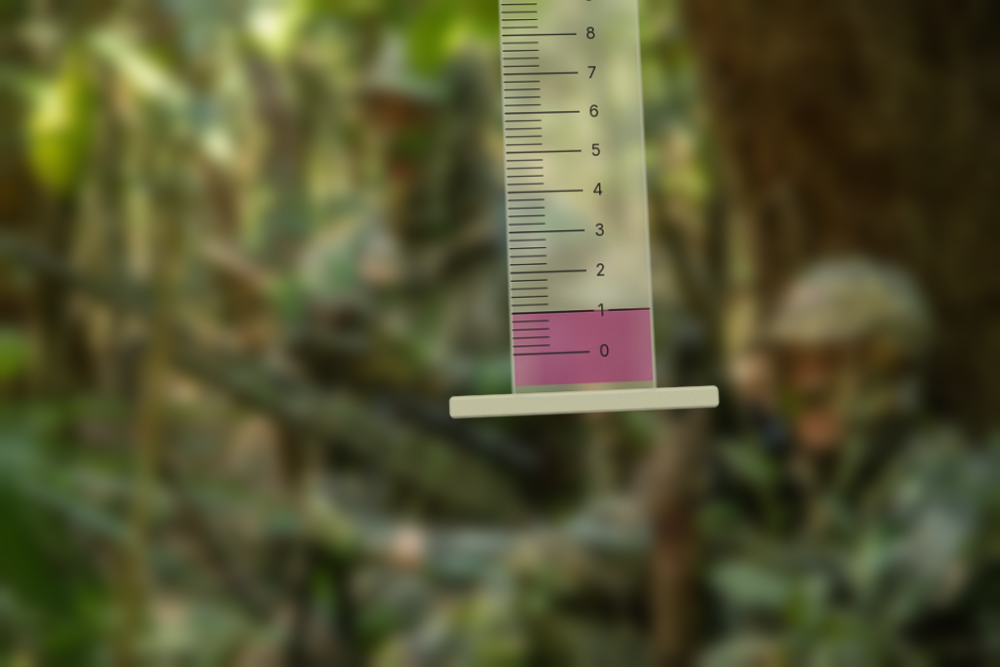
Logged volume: 1 mL
